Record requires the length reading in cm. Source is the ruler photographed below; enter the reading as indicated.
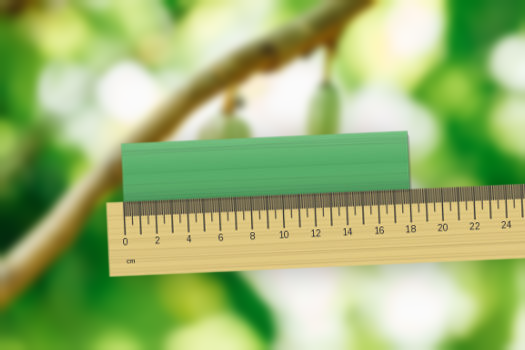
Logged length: 18 cm
